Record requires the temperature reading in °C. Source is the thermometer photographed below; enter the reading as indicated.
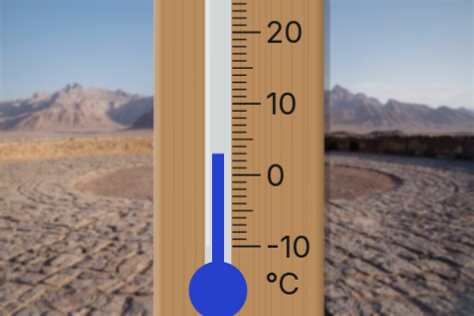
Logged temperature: 3 °C
